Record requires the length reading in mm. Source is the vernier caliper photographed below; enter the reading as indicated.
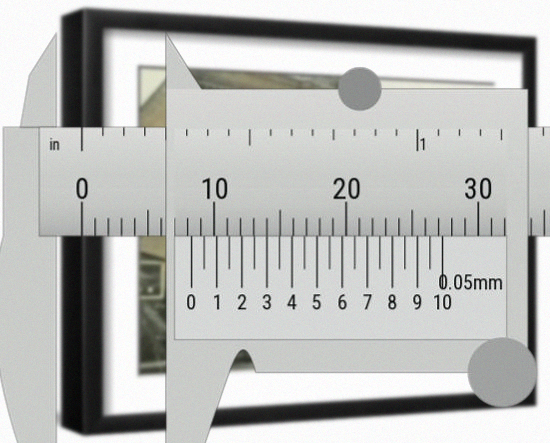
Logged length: 8.3 mm
